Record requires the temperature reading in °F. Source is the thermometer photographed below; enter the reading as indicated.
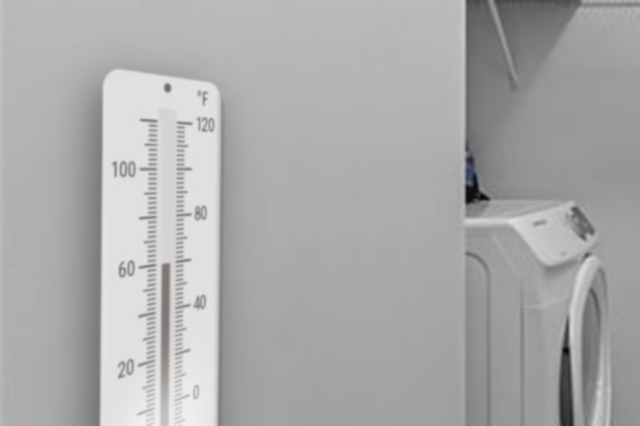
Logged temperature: 60 °F
